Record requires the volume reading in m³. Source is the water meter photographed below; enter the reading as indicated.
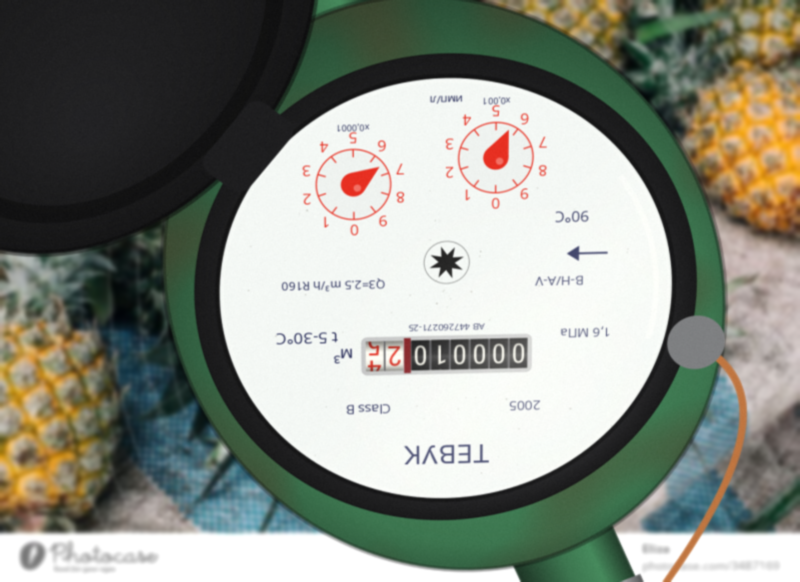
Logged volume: 10.2456 m³
